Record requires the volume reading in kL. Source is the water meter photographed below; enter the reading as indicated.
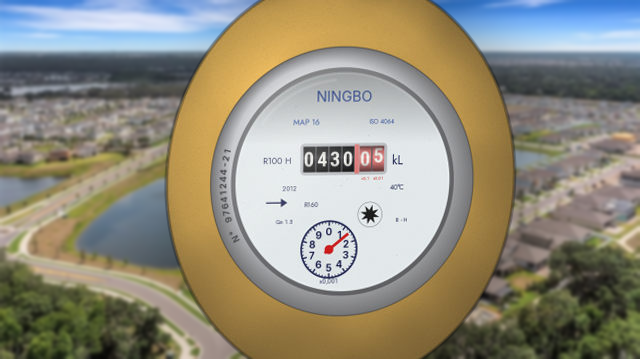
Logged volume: 430.051 kL
